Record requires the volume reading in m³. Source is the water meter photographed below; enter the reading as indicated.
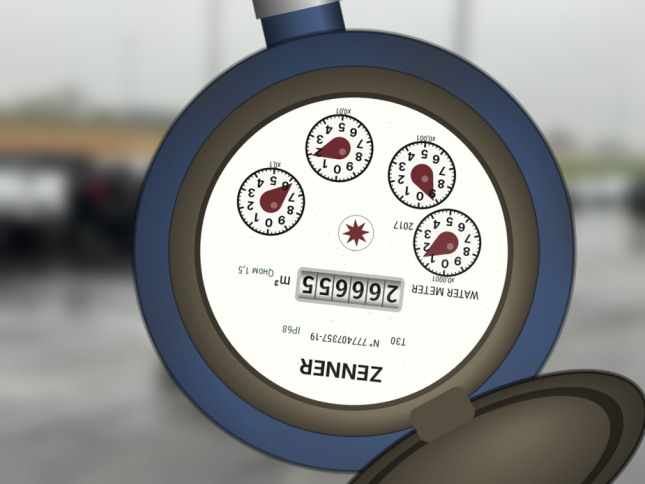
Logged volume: 266655.6191 m³
